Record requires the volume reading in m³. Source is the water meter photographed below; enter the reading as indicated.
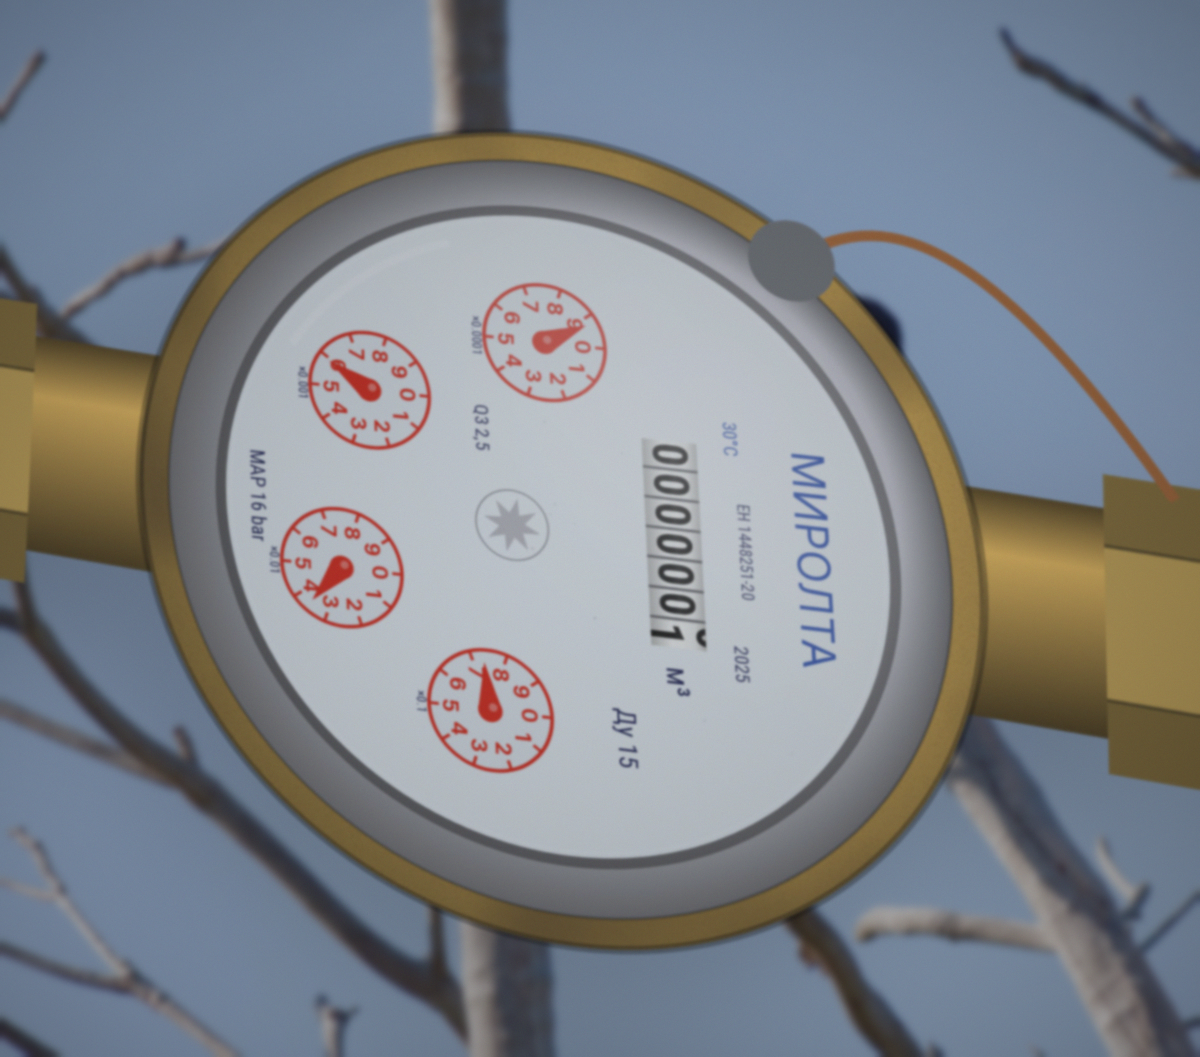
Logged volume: 0.7359 m³
